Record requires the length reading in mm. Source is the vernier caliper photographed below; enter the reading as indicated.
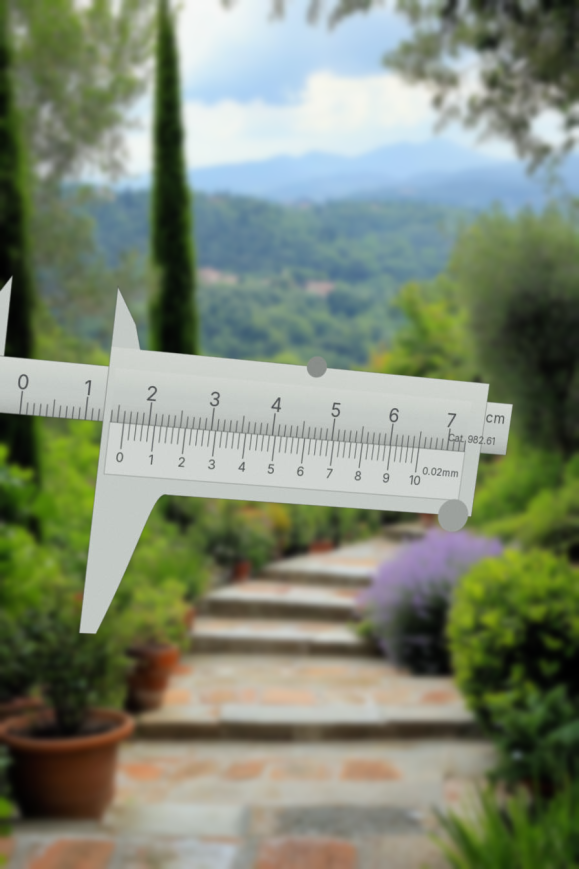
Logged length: 16.0 mm
